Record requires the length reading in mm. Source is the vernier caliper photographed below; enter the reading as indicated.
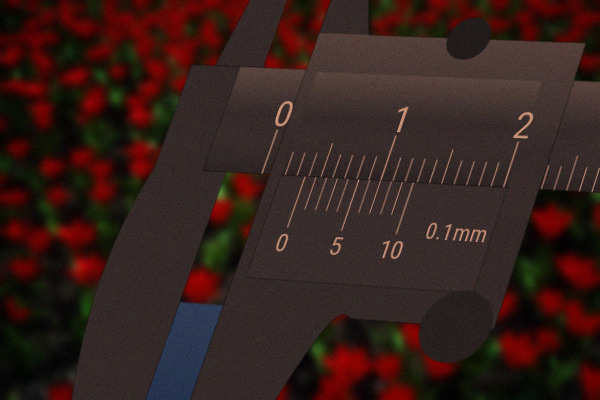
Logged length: 3.7 mm
